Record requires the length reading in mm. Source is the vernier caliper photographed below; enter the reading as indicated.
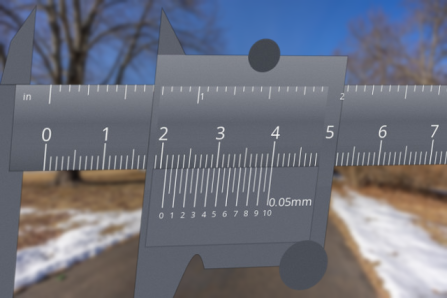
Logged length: 21.0 mm
